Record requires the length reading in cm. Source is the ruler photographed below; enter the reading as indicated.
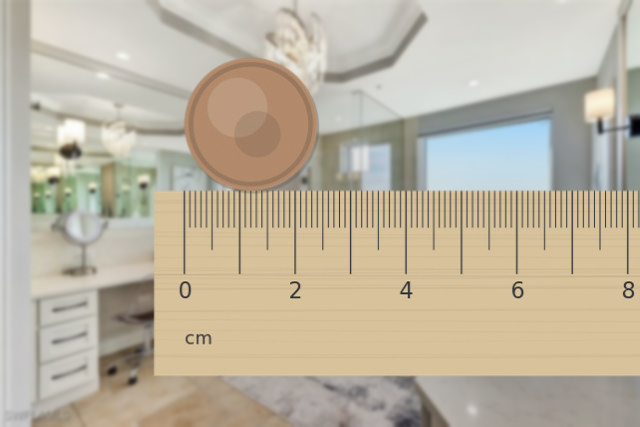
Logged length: 2.4 cm
